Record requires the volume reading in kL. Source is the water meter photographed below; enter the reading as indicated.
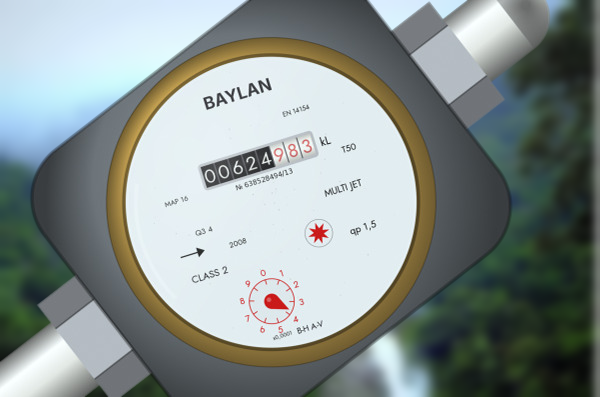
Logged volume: 624.9833 kL
